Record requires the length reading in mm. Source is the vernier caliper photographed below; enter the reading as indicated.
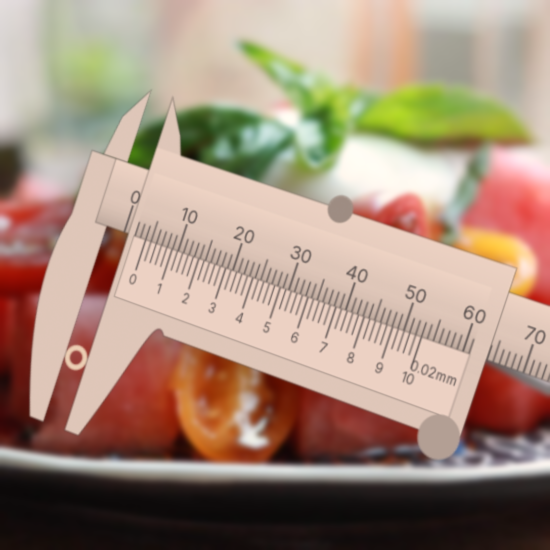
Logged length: 4.0 mm
